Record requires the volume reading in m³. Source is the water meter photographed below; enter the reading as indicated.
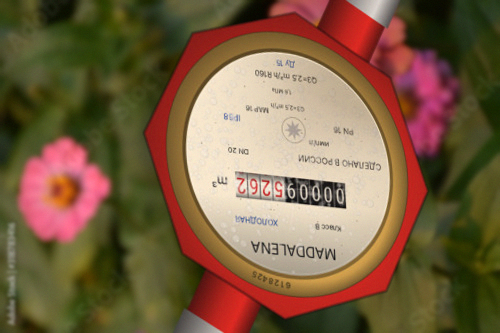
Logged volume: 9.5262 m³
